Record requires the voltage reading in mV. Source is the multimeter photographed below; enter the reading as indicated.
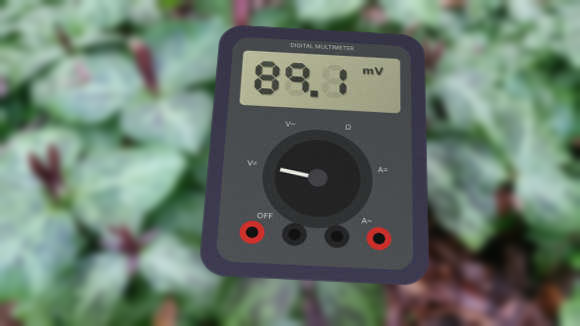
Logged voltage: 89.1 mV
